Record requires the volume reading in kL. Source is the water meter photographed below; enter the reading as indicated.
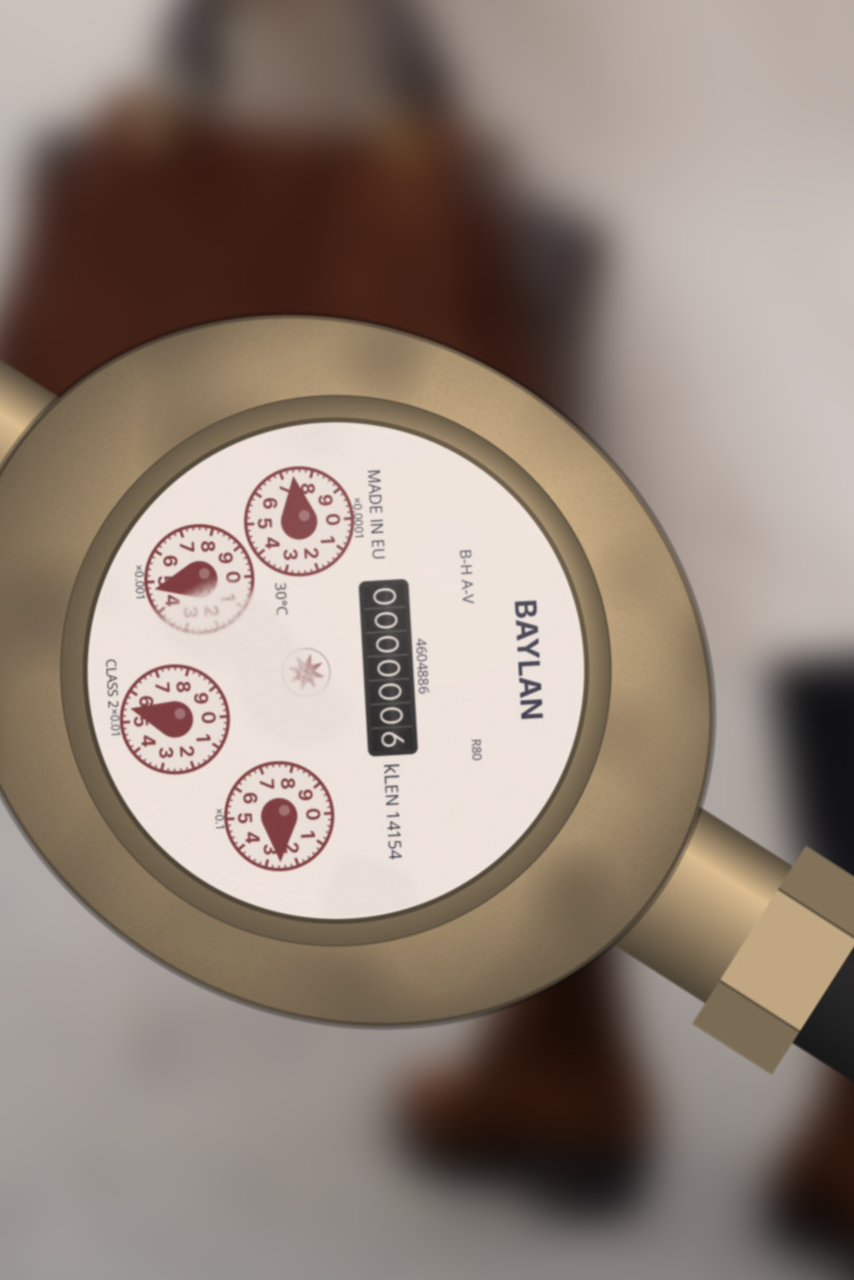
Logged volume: 6.2547 kL
